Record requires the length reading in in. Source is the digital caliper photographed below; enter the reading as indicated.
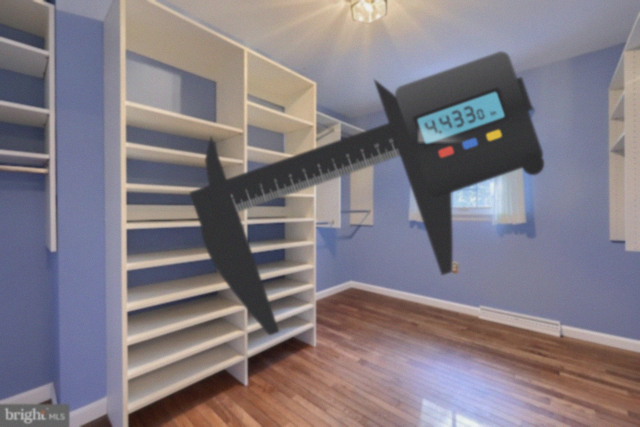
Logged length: 4.4330 in
